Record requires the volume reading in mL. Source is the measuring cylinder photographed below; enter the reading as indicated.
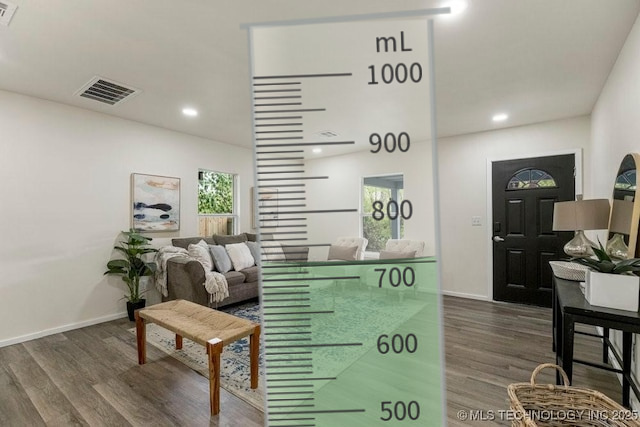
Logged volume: 720 mL
